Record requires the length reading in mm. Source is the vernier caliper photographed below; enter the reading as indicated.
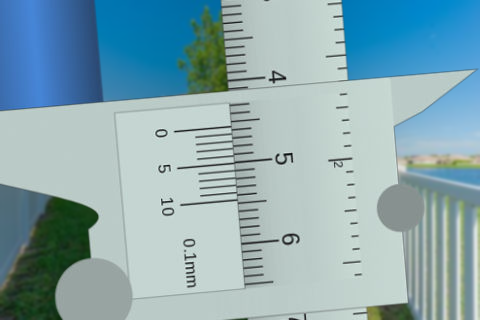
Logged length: 45.6 mm
